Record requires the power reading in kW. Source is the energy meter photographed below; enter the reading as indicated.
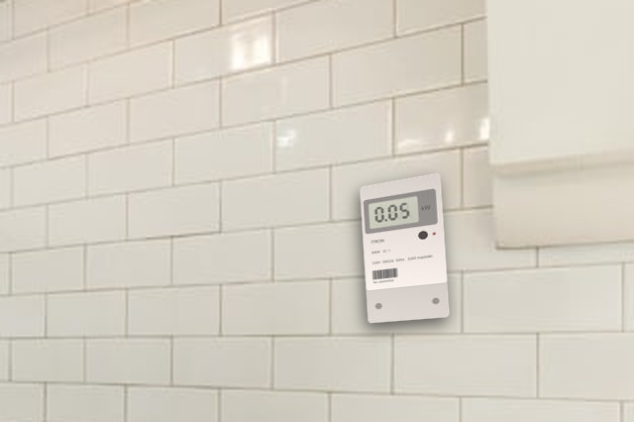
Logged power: 0.05 kW
